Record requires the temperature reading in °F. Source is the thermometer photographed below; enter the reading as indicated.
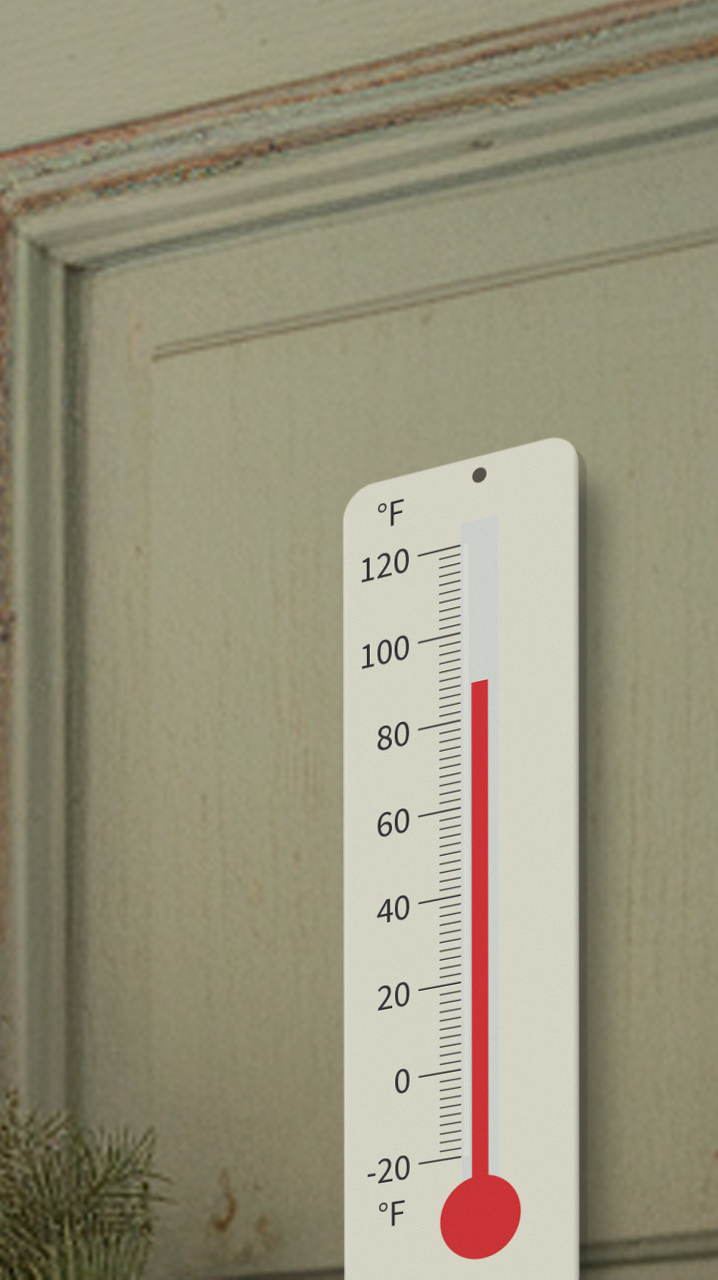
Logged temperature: 88 °F
